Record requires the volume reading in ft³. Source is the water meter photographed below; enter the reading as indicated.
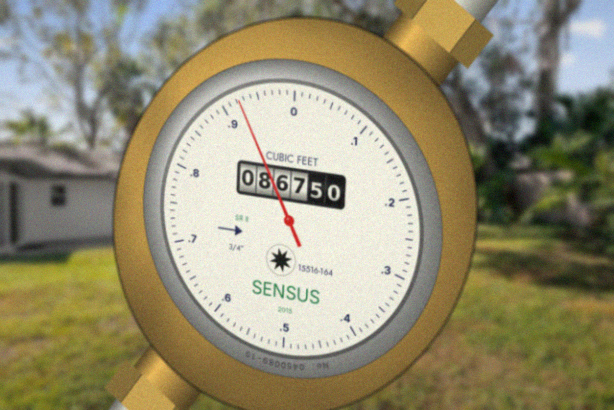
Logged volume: 86749.92 ft³
